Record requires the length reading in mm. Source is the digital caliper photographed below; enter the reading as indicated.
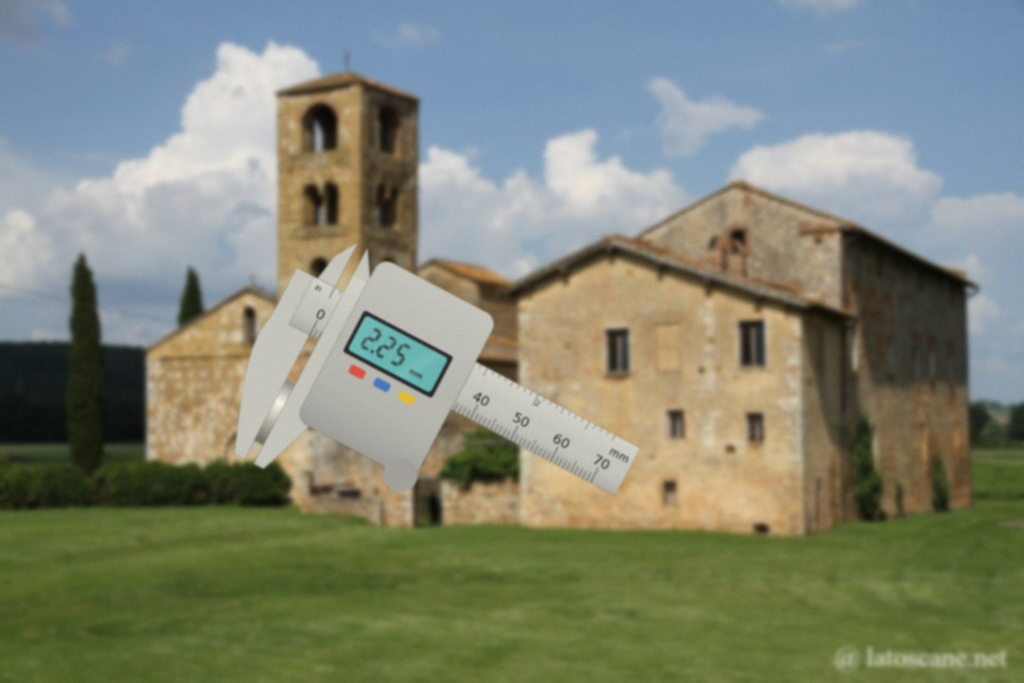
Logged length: 2.25 mm
